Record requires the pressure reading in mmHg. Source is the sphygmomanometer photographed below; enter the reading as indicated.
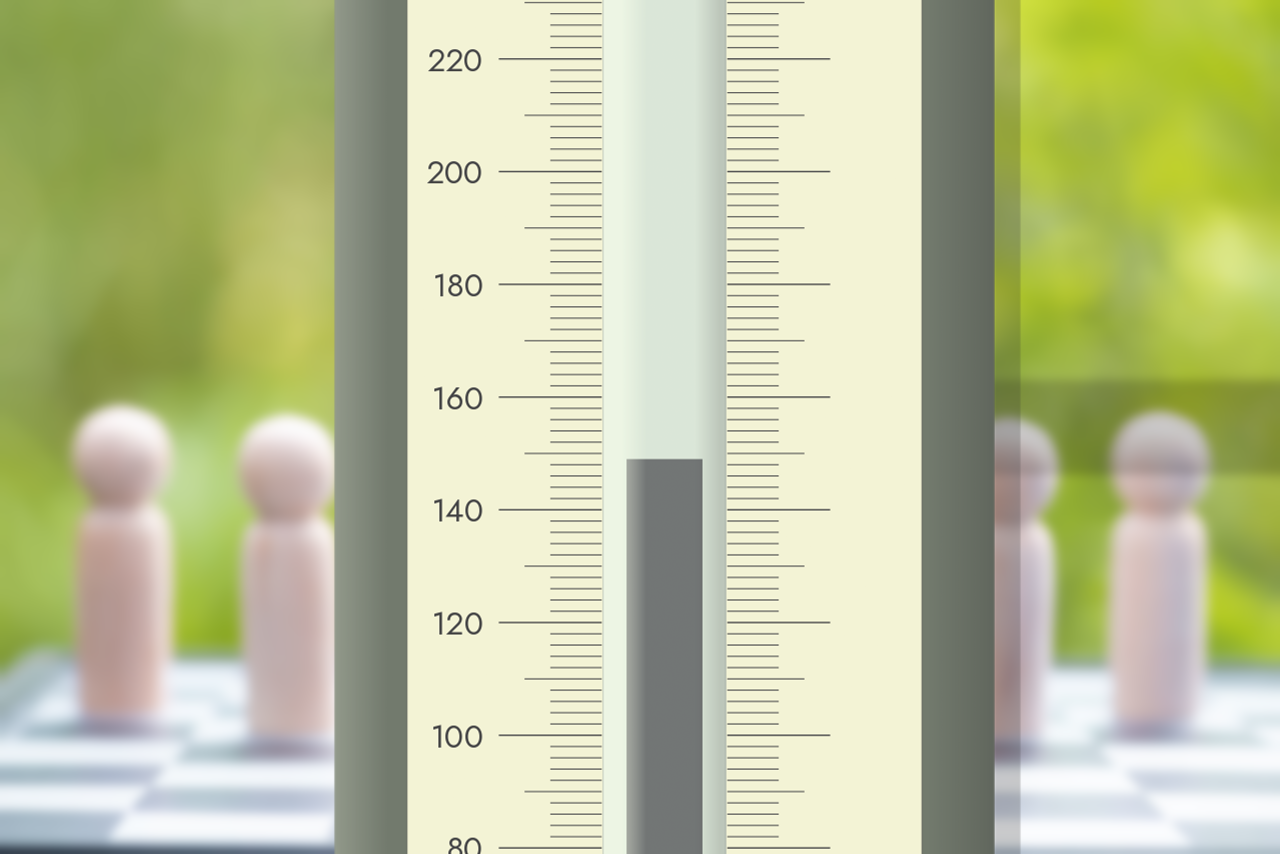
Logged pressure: 149 mmHg
